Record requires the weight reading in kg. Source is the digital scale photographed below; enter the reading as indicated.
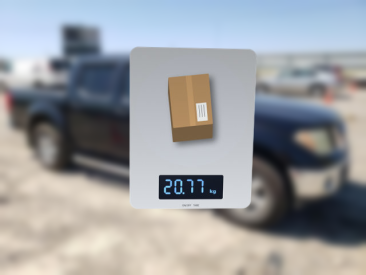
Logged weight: 20.77 kg
